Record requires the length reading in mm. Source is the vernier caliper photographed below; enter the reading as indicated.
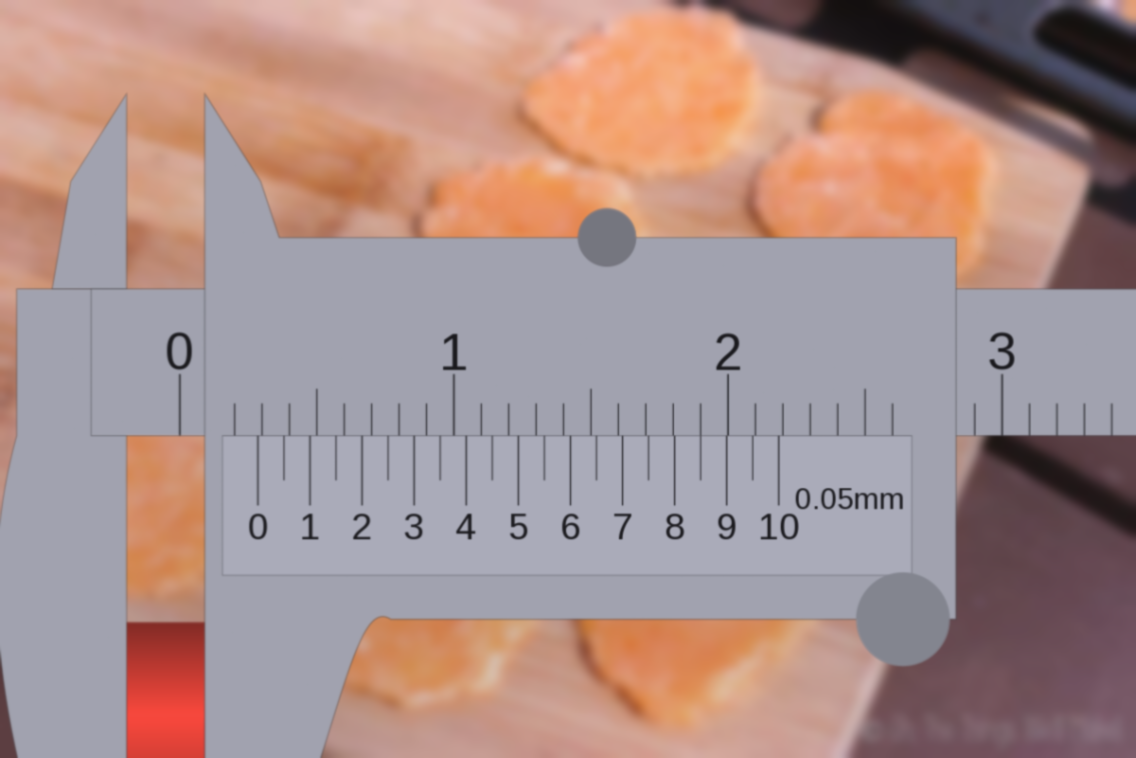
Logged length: 2.85 mm
